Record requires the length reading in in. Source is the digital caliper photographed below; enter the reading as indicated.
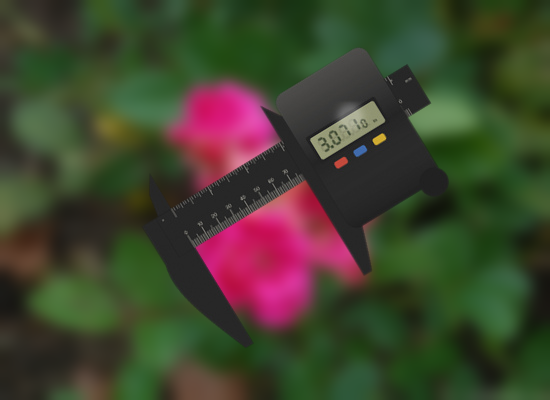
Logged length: 3.0710 in
